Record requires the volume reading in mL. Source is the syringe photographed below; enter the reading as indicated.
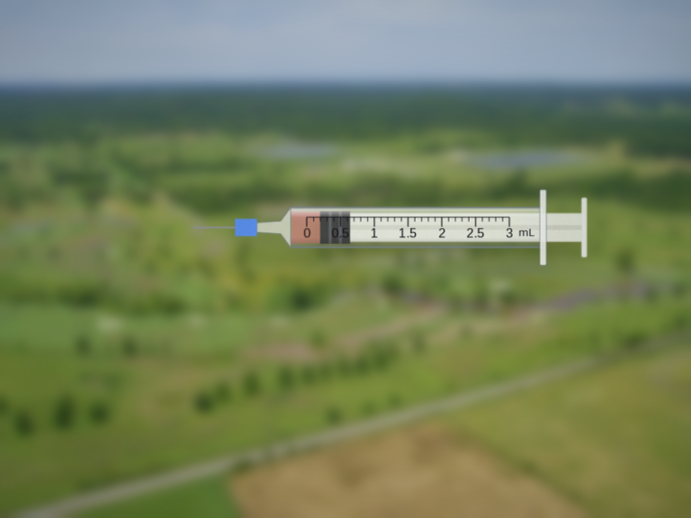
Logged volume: 0.2 mL
